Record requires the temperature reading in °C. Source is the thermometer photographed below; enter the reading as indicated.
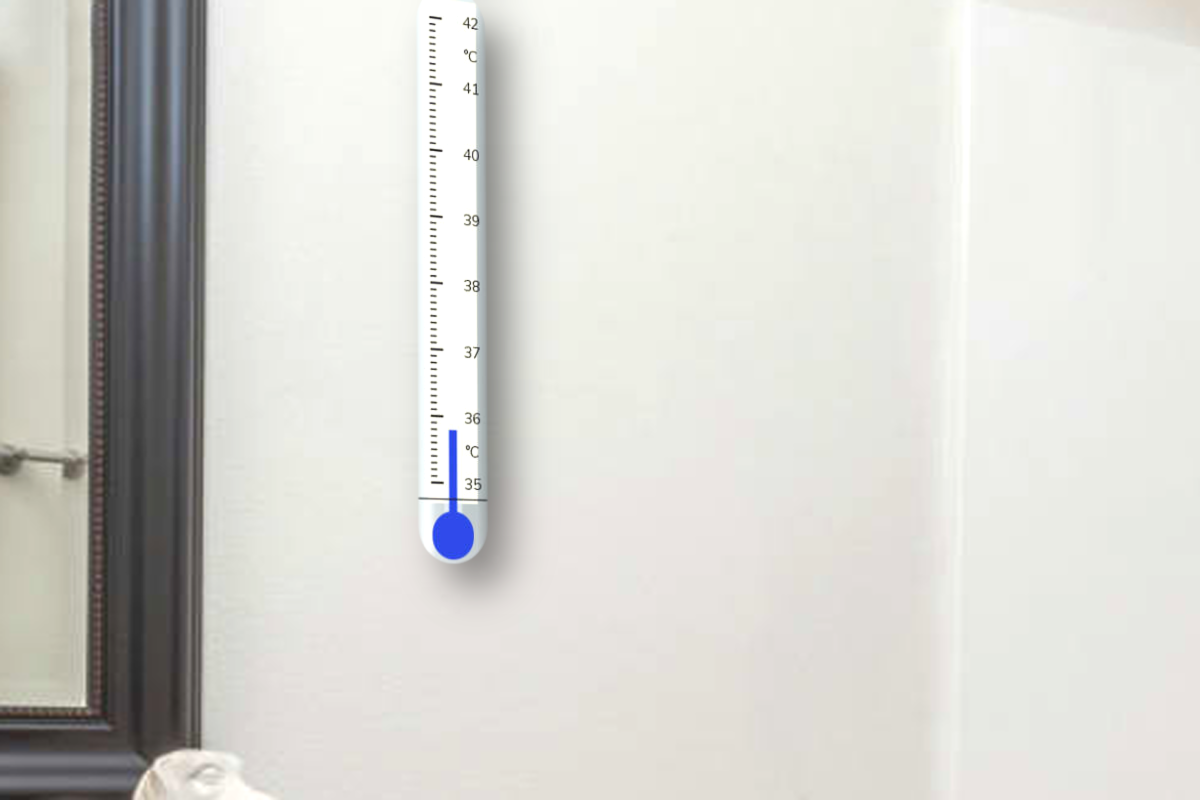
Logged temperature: 35.8 °C
